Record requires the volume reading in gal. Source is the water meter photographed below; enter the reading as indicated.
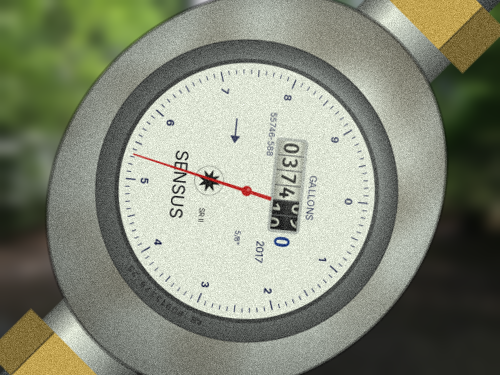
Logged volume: 374095.3 gal
